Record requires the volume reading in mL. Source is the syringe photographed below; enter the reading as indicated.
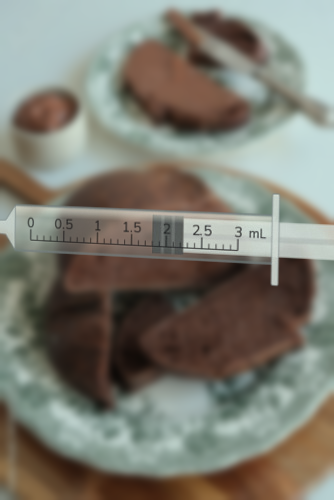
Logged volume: 1.8 mL
